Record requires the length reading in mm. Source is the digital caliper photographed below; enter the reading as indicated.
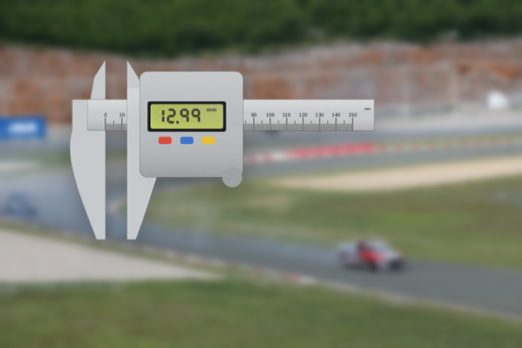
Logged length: 12.99 mm
